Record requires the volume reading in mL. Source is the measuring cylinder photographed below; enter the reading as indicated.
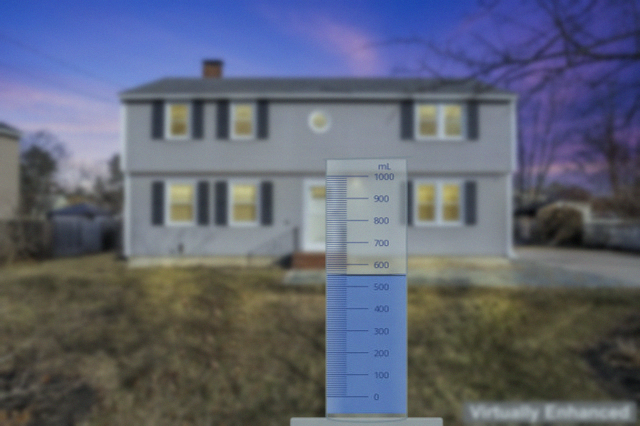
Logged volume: 550 mL
